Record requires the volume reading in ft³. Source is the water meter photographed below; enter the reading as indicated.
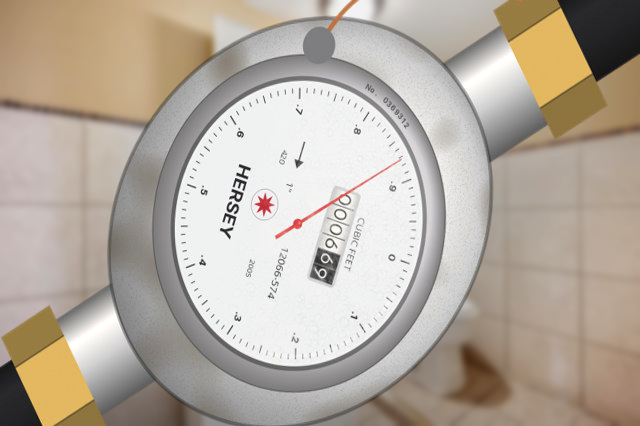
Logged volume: 668.87 ft³
